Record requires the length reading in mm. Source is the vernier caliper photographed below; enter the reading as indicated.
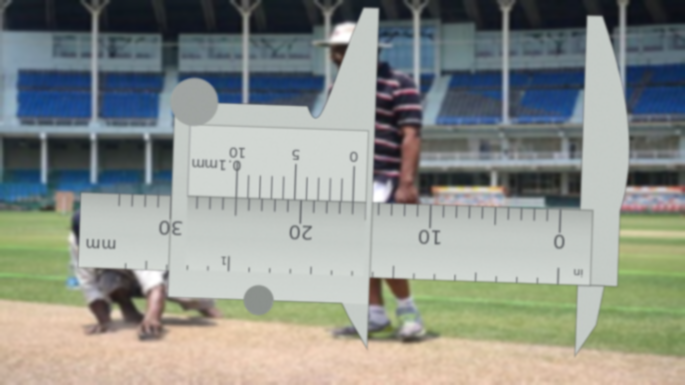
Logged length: 16.0 mm
